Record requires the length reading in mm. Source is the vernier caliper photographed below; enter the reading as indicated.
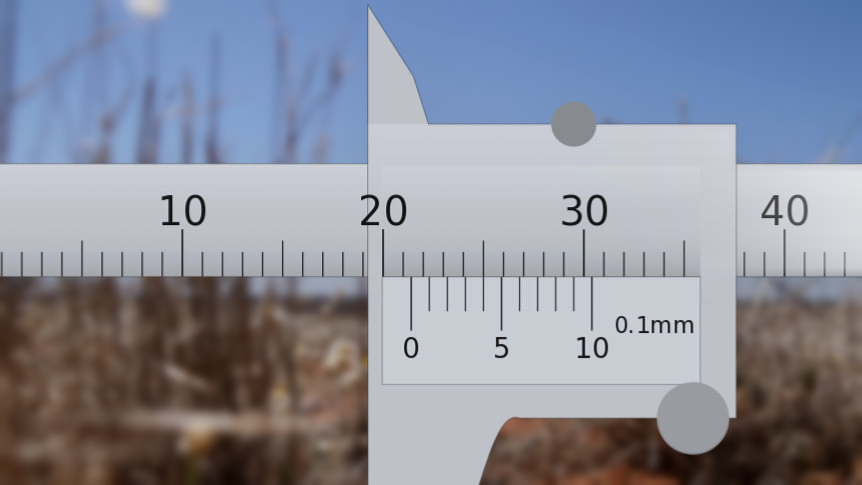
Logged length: 21.4 mm
